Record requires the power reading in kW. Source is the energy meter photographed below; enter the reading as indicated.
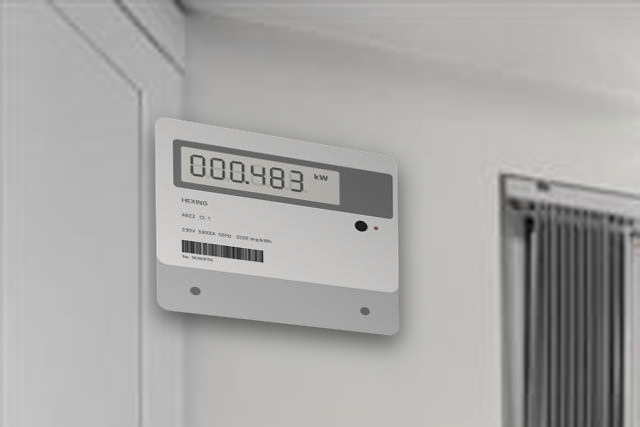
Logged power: 0.483 kW
